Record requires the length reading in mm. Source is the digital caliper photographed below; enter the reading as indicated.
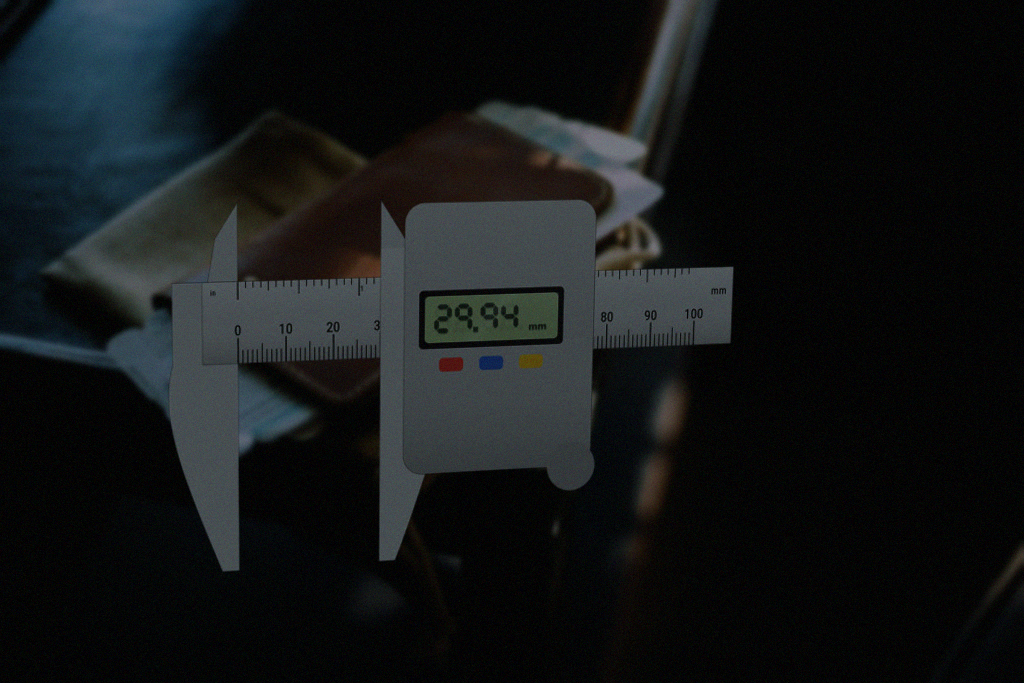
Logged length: 29.94 mm
